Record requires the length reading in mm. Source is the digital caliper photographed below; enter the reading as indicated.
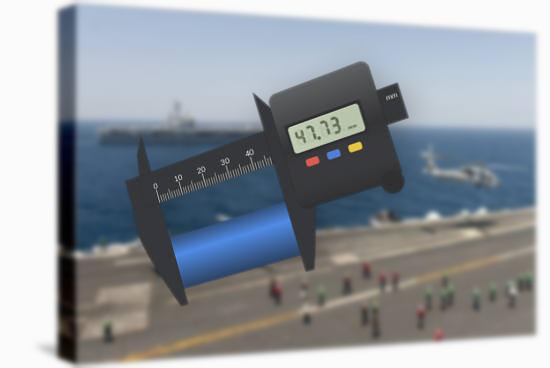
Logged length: 47.73 mm
